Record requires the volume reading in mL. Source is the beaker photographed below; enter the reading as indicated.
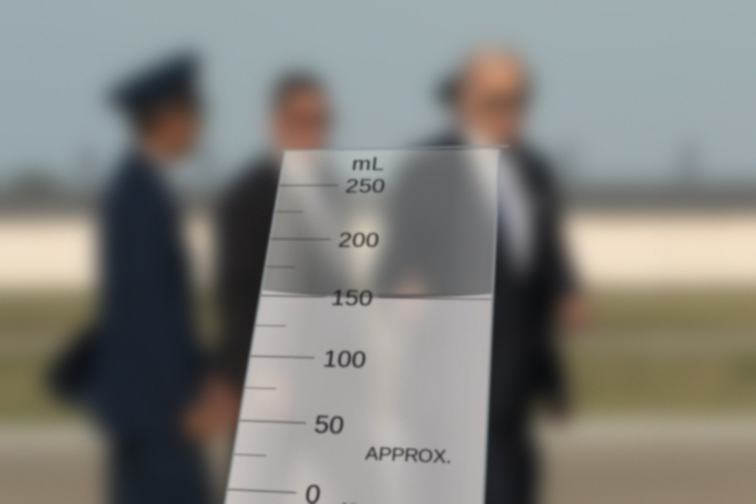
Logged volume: 150 mL
